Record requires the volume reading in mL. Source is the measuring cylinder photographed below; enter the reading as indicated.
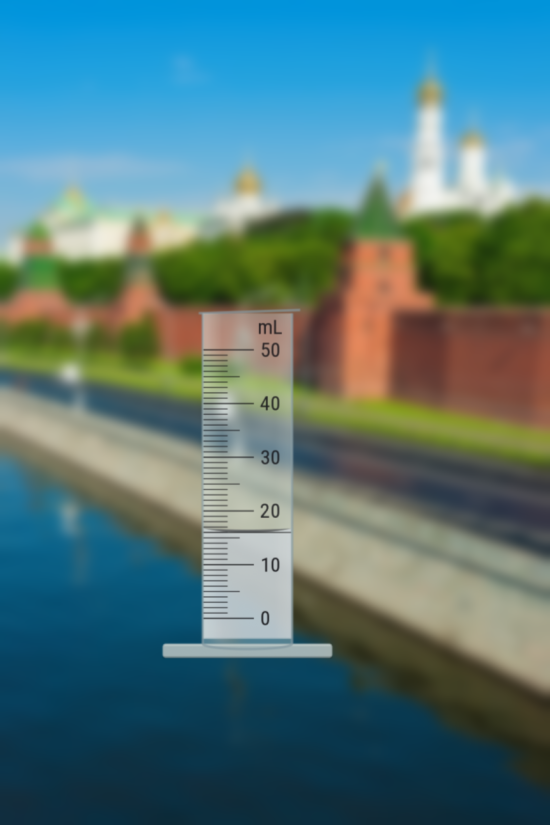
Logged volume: 16 mL
